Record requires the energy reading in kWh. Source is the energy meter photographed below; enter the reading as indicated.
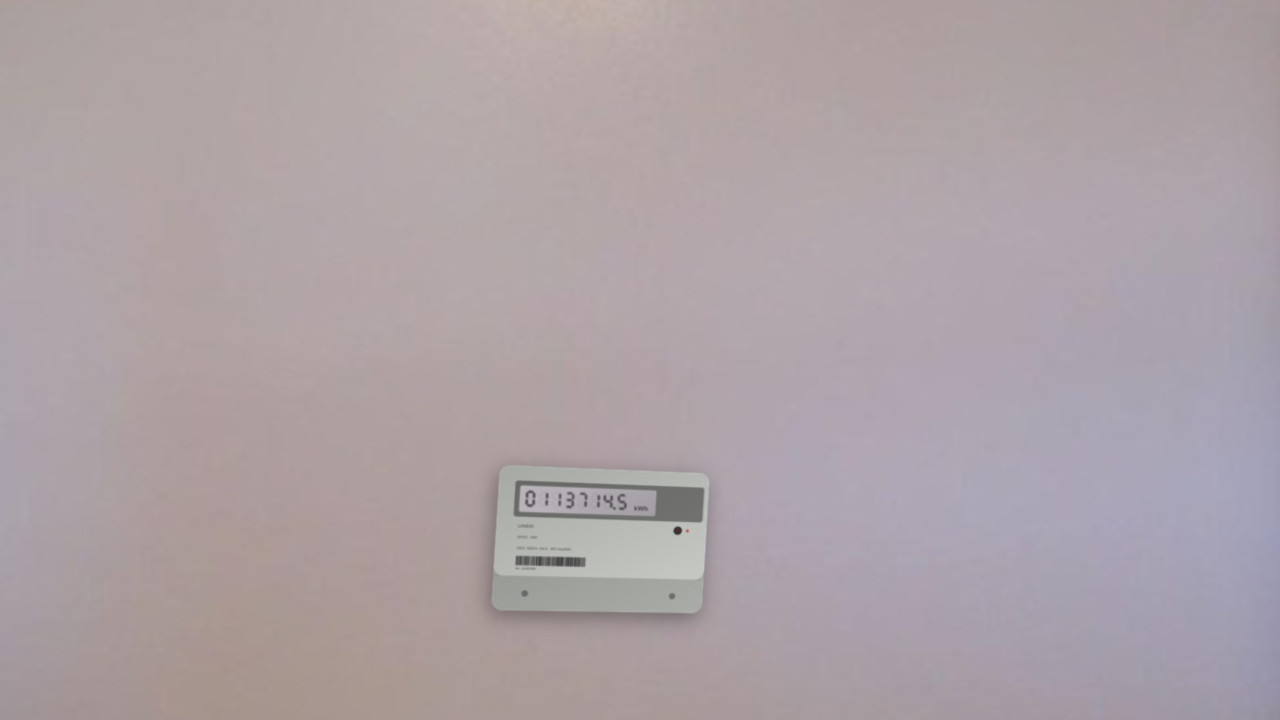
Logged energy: 113714.5 kWh
